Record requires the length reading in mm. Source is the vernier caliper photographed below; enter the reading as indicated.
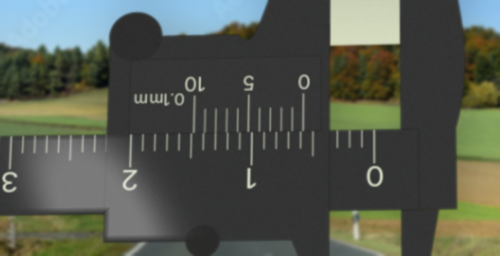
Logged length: 5.8 mm
